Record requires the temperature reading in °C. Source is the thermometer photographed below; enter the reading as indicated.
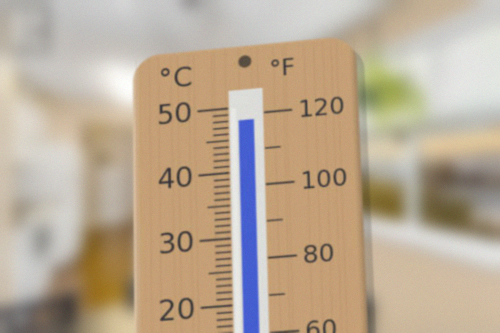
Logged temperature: 48 °C
